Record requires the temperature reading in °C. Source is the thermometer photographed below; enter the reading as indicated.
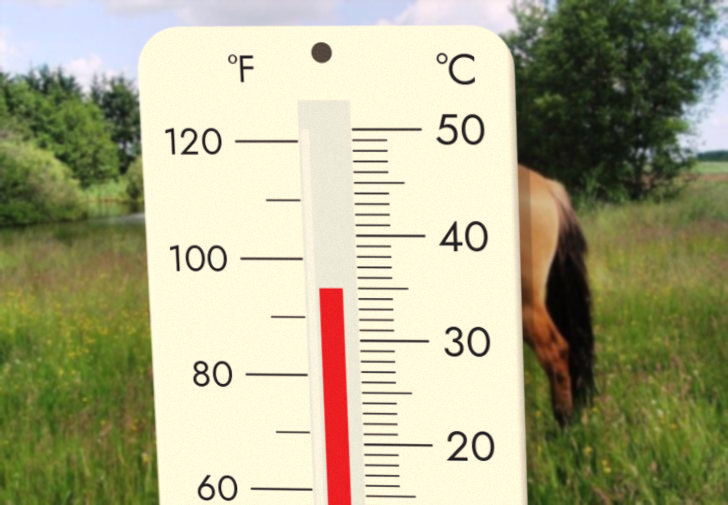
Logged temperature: 35 °C
